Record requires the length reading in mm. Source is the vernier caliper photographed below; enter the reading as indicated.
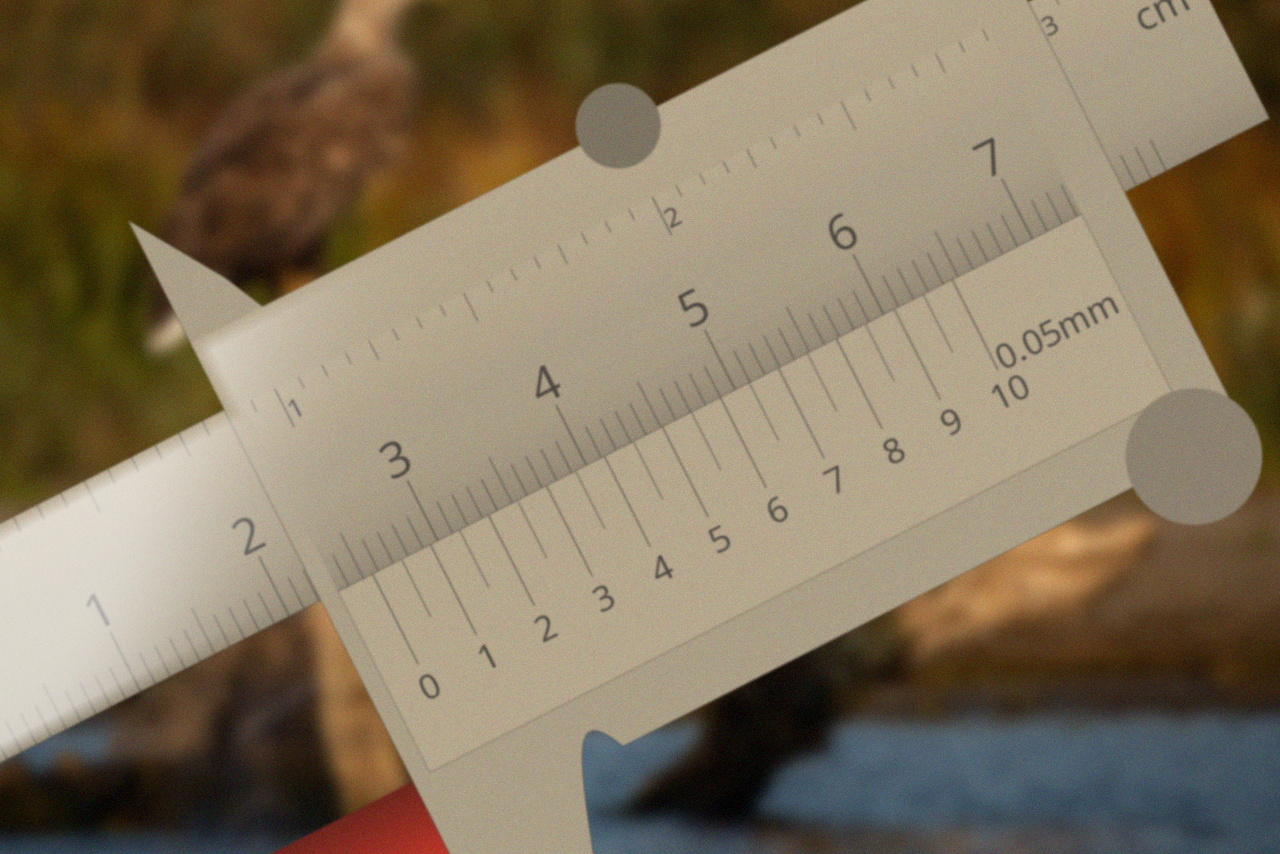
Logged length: 25.6 mm
